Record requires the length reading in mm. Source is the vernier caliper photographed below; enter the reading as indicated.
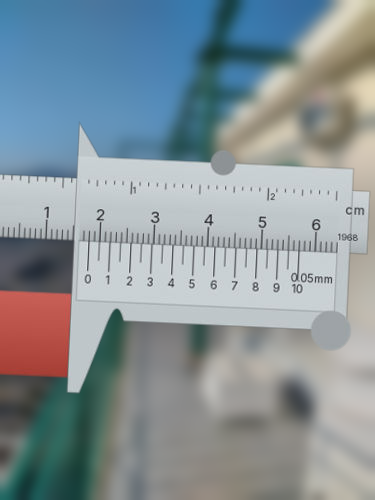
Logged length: 18.0 mm
